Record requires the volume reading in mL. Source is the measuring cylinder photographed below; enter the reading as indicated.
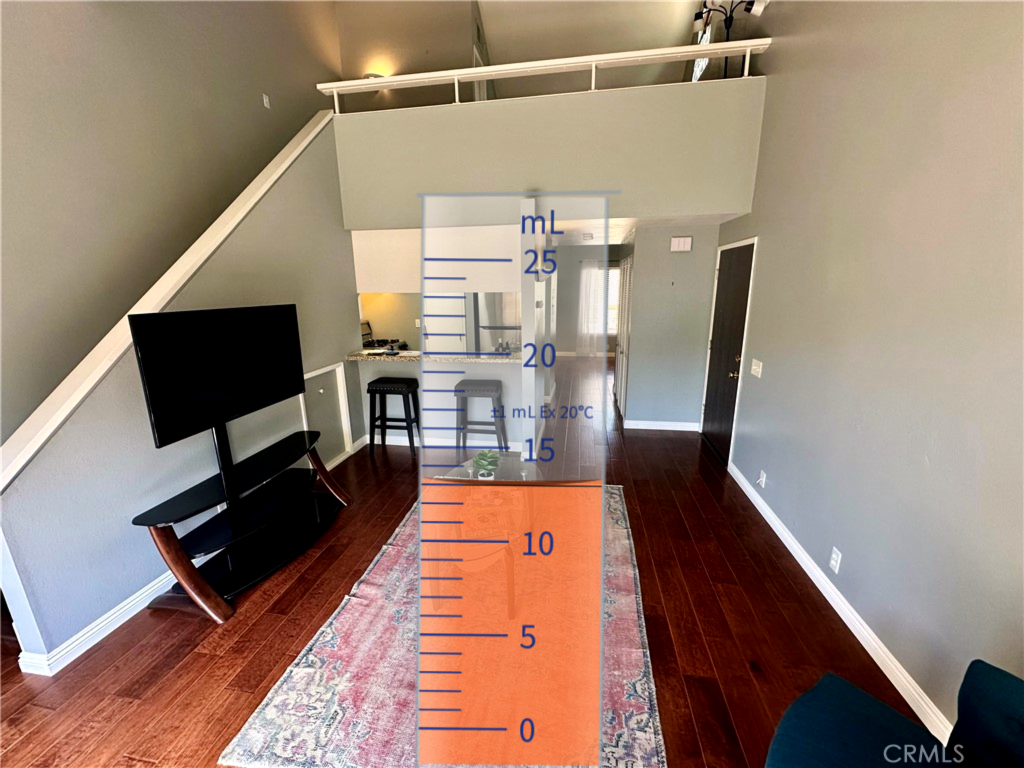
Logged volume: 13 mL
